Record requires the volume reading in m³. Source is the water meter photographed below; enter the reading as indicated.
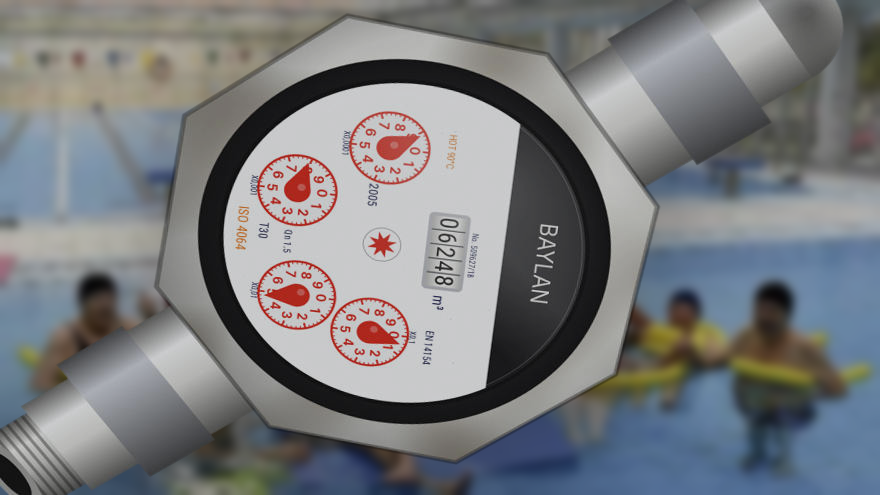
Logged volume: 6248.0479 m³
